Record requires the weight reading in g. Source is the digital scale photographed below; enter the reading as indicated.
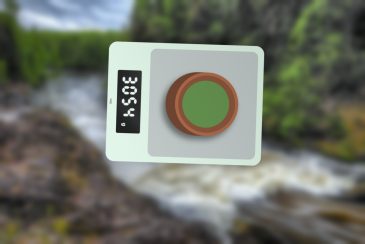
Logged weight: 3054 g
